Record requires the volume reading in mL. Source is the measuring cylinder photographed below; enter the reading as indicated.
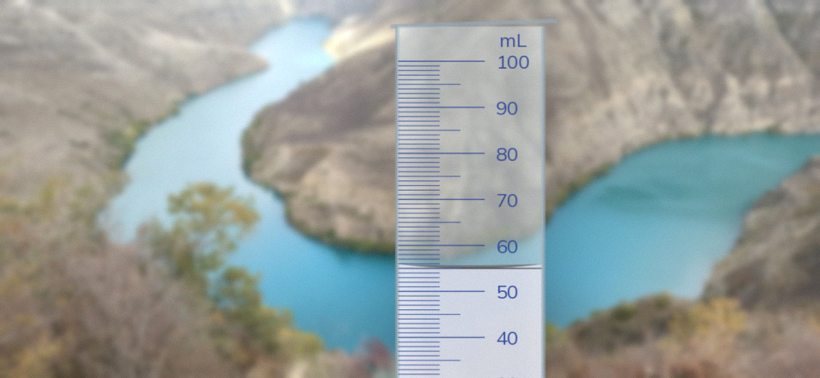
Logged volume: 55 mL
